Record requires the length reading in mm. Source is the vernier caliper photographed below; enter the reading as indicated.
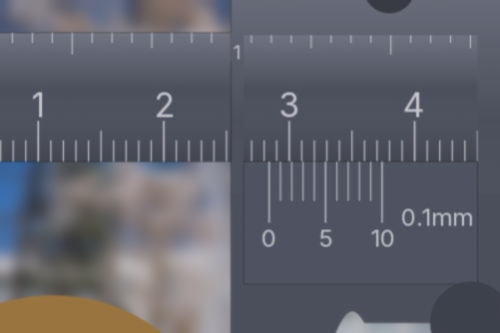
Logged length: 28.4 mm
